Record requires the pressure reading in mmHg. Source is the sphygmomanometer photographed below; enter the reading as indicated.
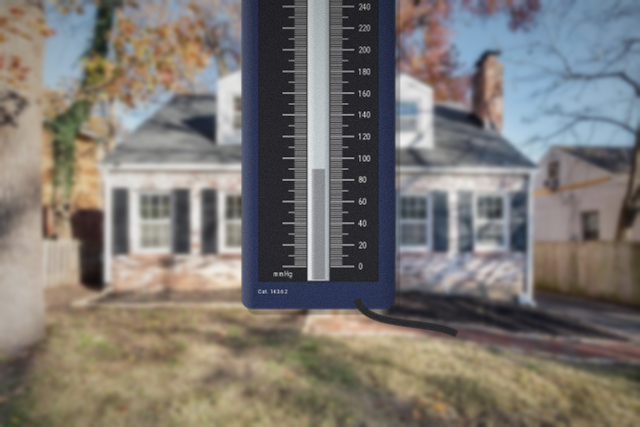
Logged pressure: 90 mmHg
